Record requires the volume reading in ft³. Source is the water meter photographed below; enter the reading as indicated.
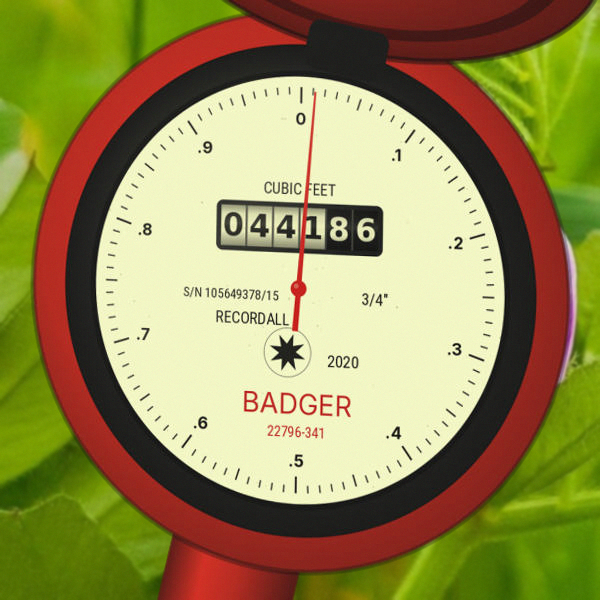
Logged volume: 44186.01 ft³
